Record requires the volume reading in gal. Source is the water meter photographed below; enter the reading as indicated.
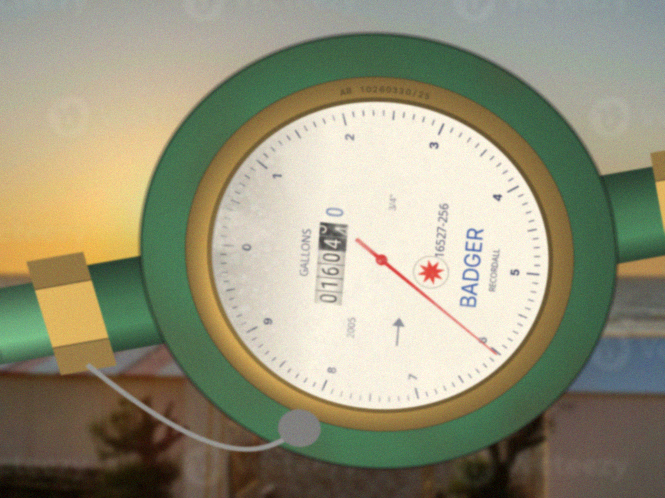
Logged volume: 160436.0 gal
